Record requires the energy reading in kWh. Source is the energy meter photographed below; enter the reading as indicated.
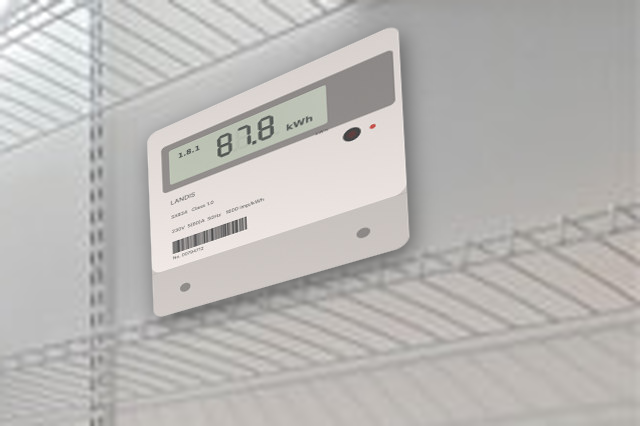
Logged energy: 87.8 kWh
